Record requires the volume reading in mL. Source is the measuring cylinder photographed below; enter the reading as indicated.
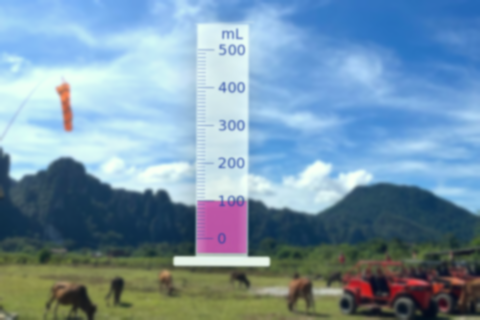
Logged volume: 100 mL
